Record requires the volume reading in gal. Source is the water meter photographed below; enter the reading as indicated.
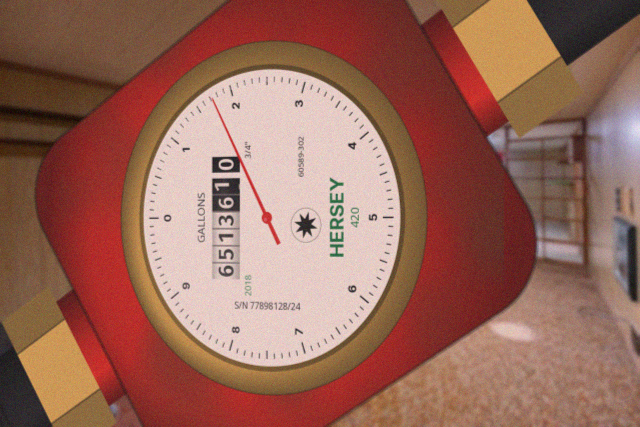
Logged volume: 6513611.7 gal
